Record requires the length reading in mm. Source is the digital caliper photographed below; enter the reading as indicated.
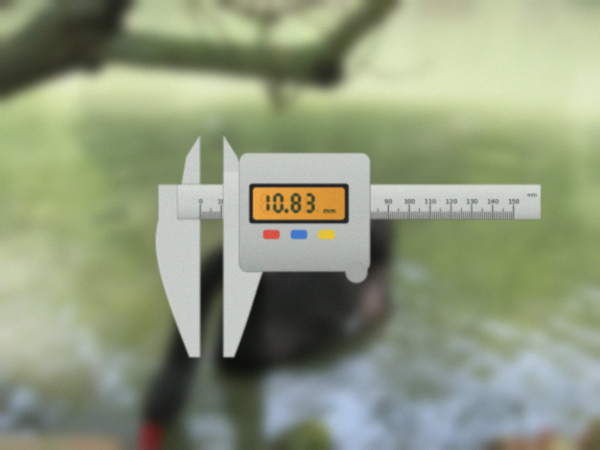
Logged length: 10.83 mm
